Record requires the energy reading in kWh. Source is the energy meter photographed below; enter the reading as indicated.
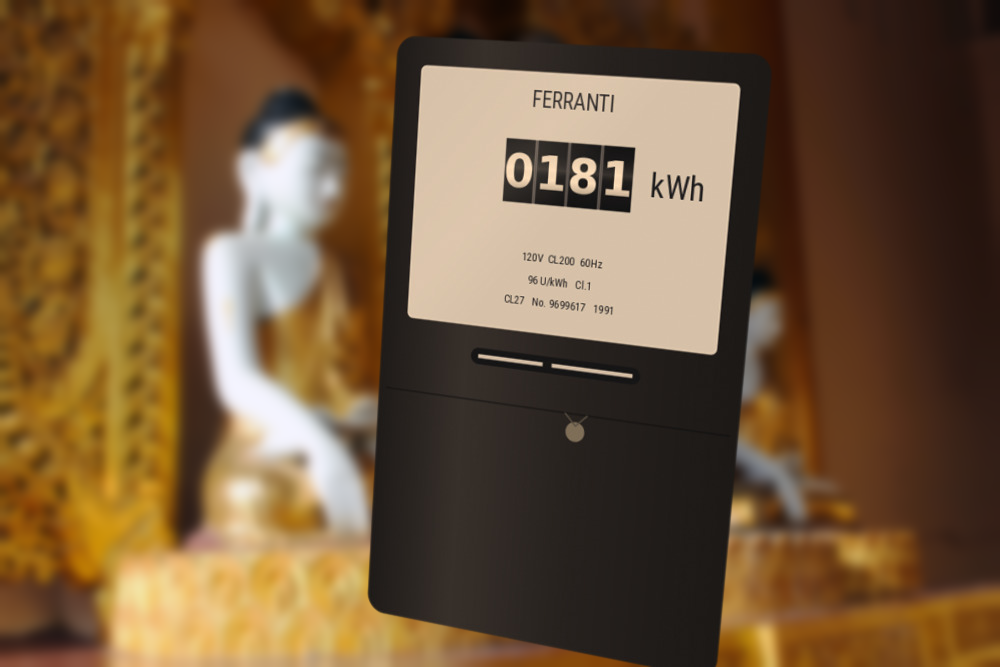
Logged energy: 181 kWh
